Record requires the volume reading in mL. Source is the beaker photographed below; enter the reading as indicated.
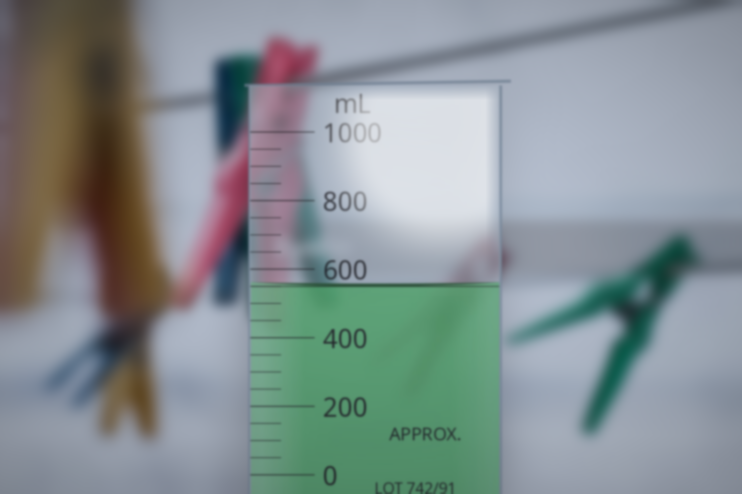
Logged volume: 550 mL
